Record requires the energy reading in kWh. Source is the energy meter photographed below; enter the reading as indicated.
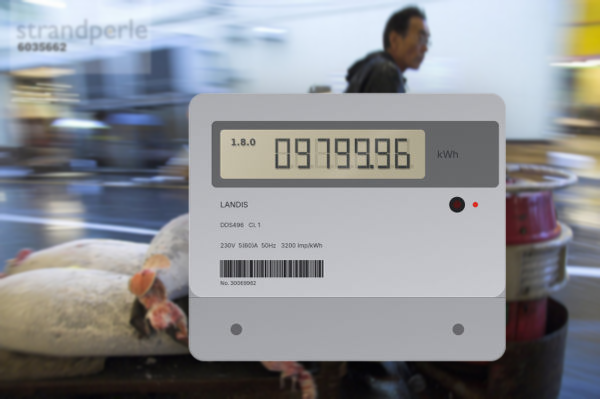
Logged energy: 9799.96 kWh
